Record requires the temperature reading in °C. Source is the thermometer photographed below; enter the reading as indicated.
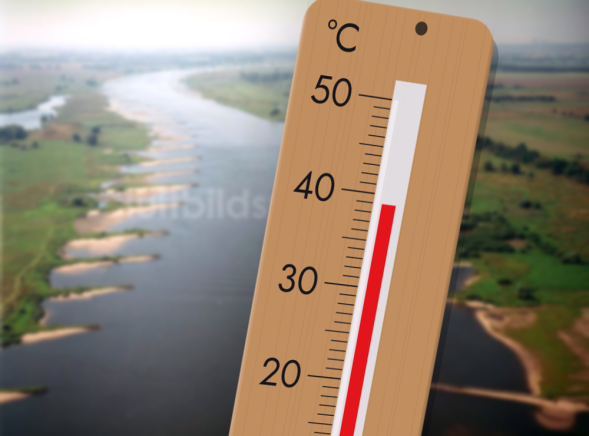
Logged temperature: 39 °C
